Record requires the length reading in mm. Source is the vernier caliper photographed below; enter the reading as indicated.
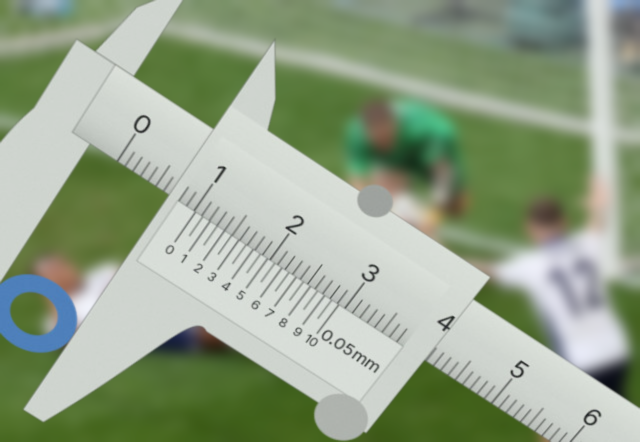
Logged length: 10.2 mm
